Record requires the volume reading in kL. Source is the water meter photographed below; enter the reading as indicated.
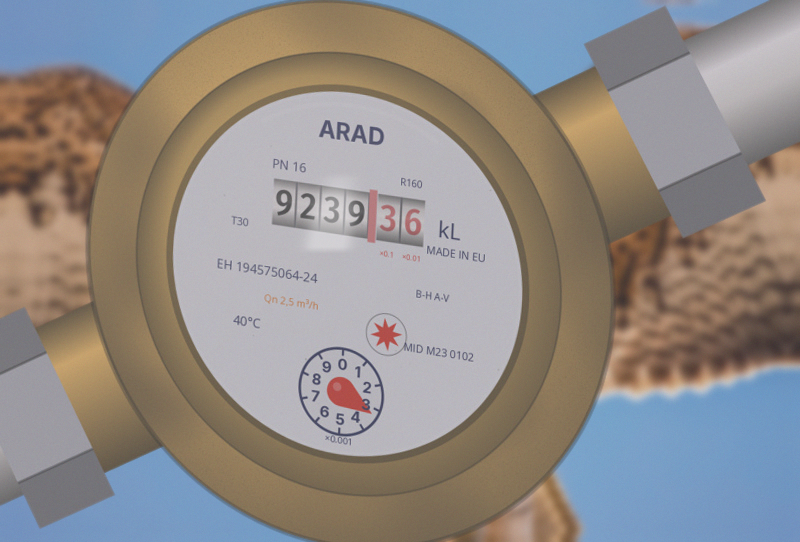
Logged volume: 9239.363 kL
